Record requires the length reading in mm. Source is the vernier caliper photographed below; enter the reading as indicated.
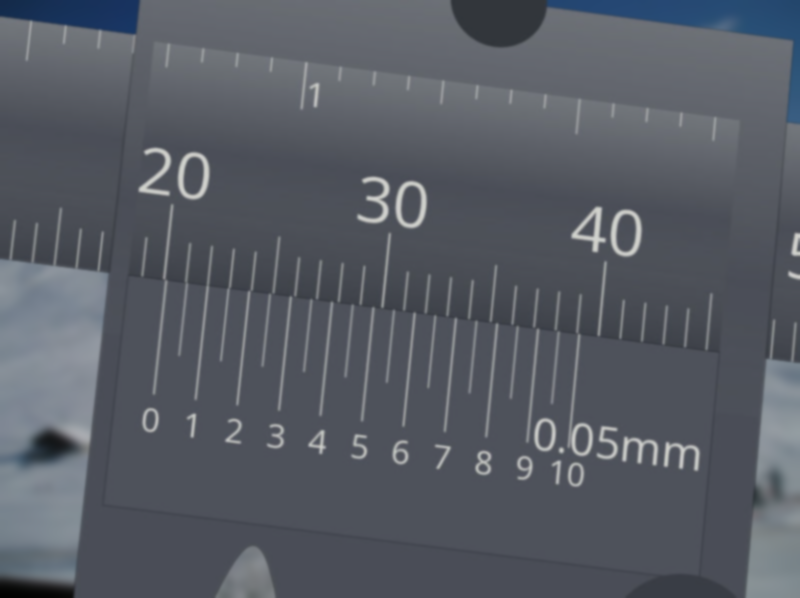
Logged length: 20.1 mm
